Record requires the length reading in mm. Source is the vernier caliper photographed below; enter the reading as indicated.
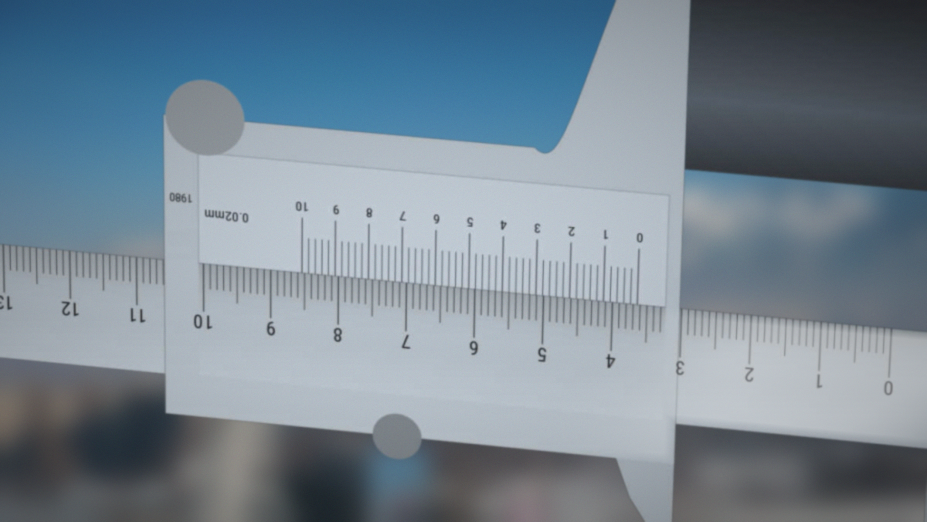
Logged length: 36.4 mm
